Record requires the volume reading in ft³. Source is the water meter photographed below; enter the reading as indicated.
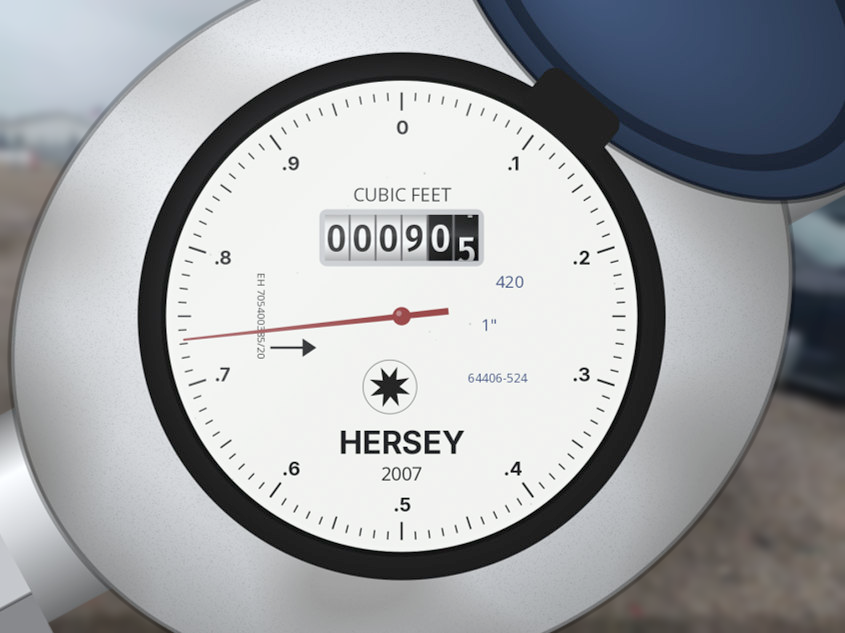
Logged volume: 904.73 ft³
